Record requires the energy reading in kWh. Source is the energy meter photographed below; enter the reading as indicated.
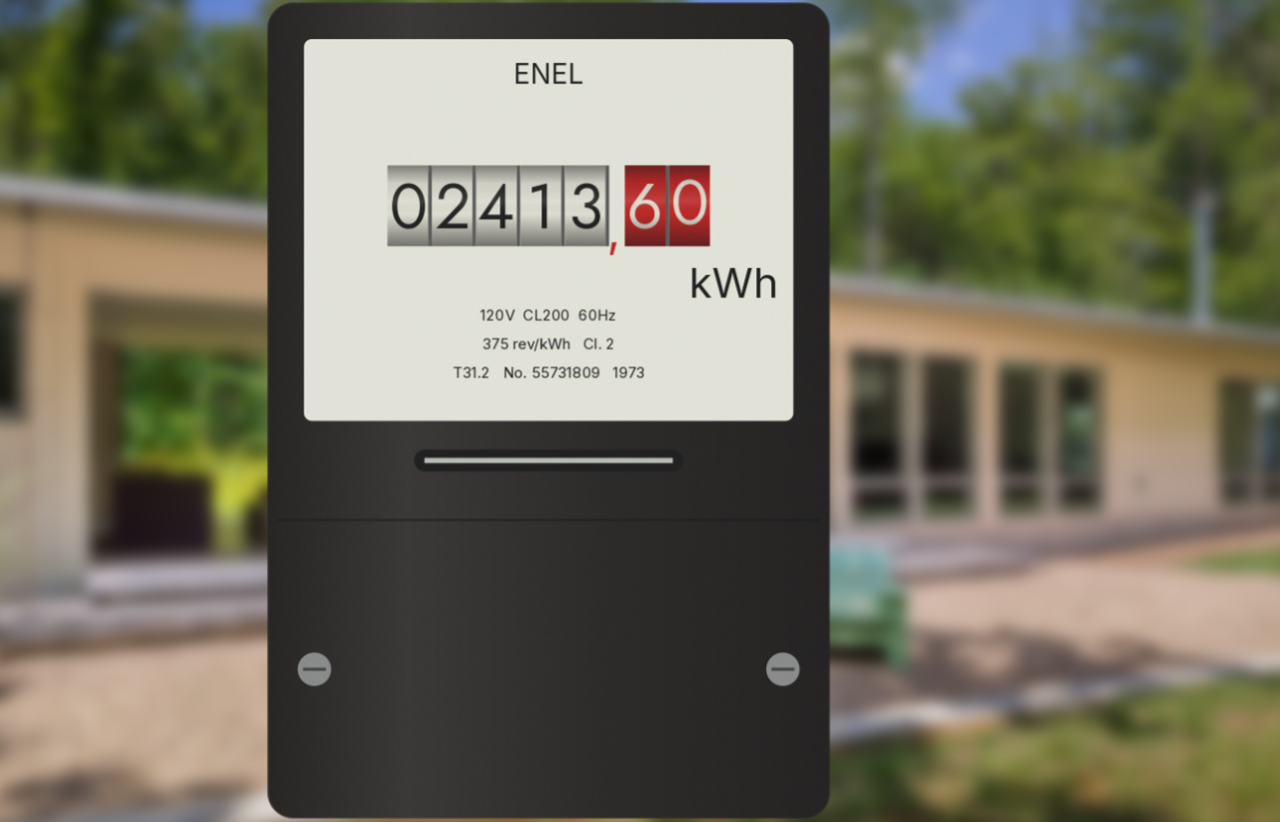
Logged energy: 2413.60 kWh
